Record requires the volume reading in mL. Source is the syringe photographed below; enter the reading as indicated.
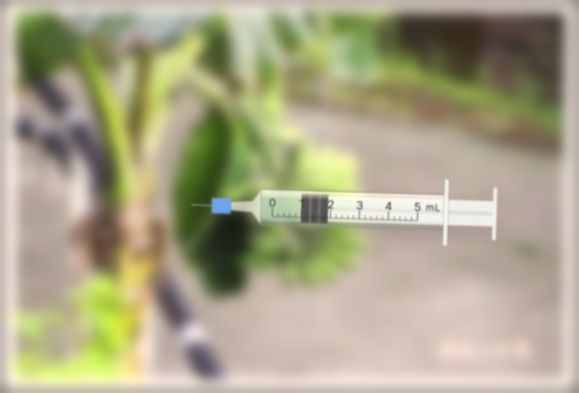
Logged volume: 1 mL
